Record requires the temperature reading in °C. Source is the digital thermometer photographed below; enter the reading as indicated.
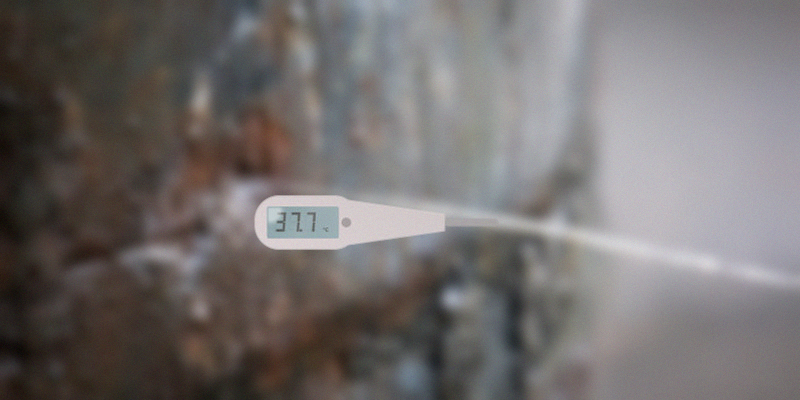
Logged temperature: 37.7 °C
